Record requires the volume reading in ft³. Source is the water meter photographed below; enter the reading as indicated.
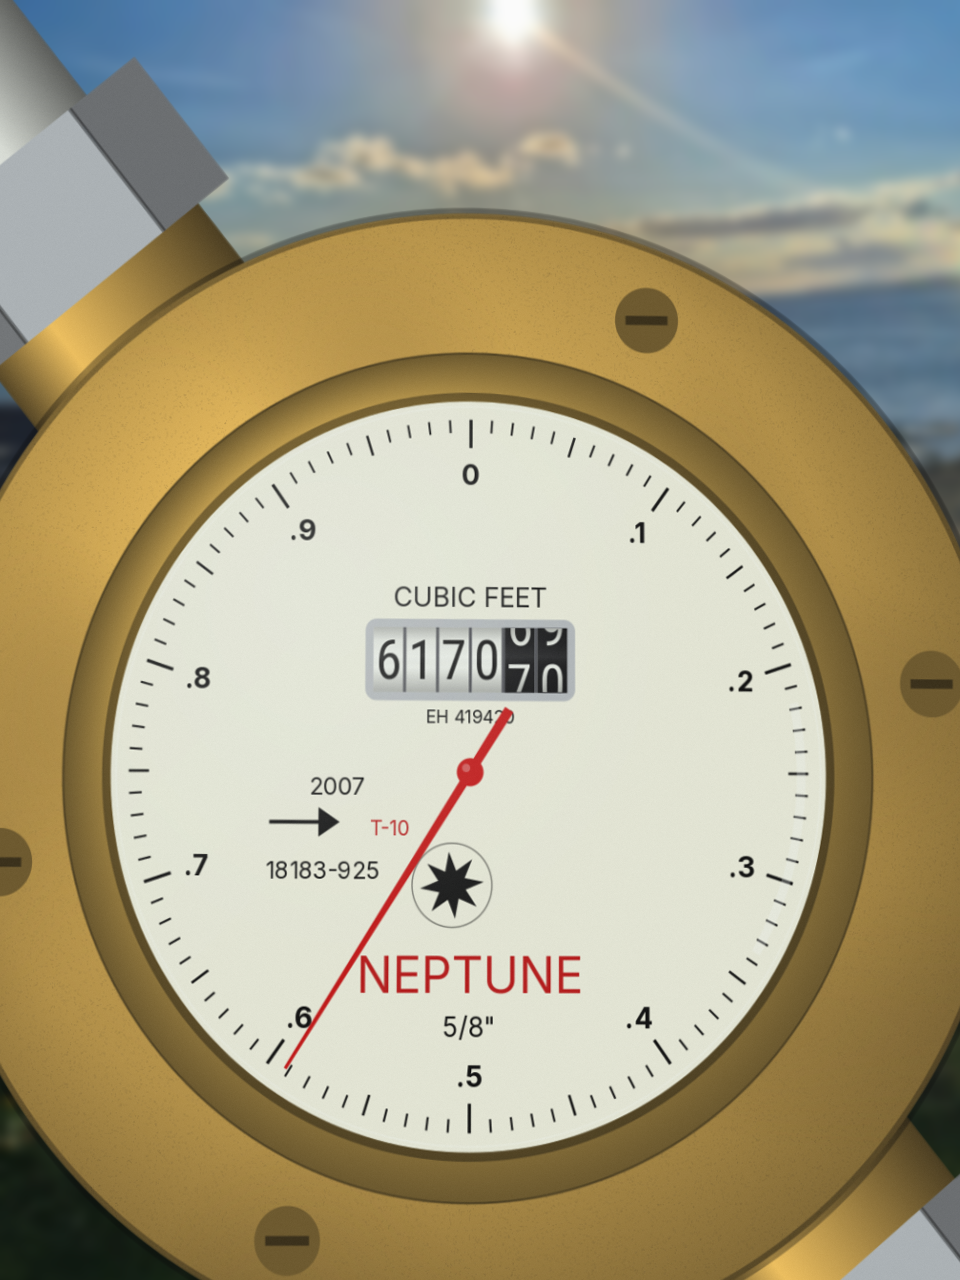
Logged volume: 617069.59 ft³
